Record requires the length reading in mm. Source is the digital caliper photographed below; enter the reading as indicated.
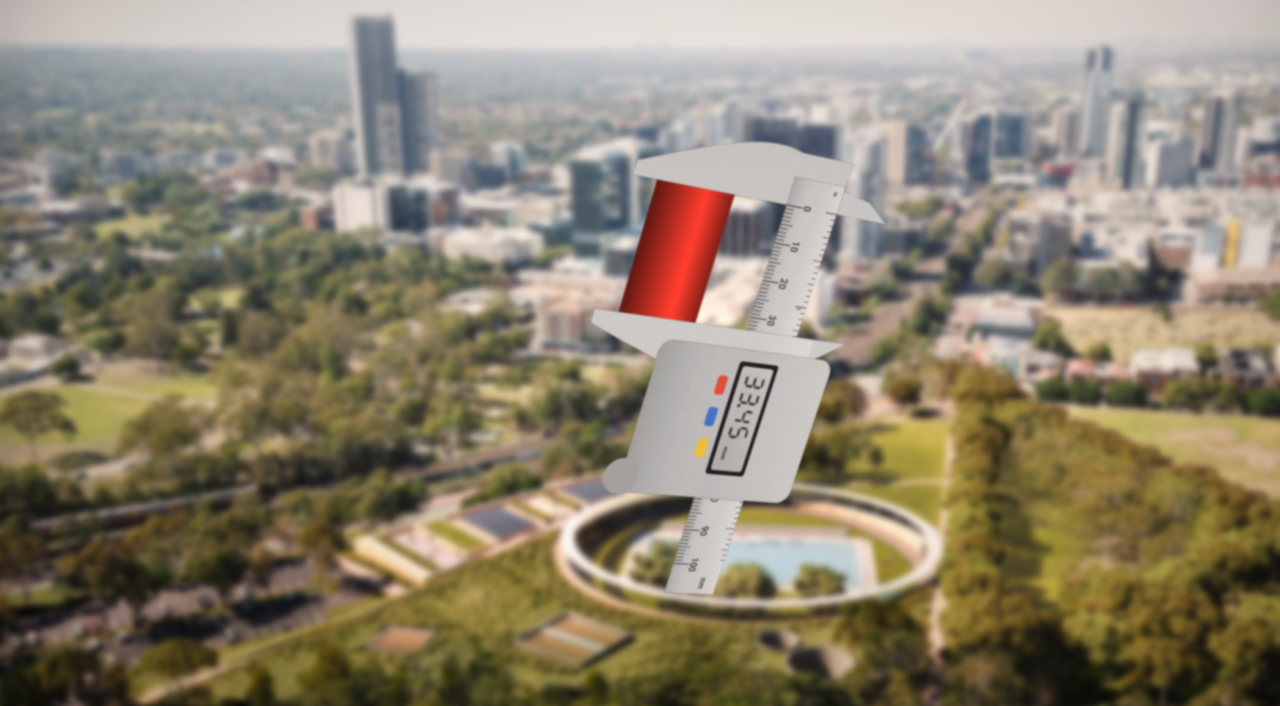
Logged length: 33.45 mm
